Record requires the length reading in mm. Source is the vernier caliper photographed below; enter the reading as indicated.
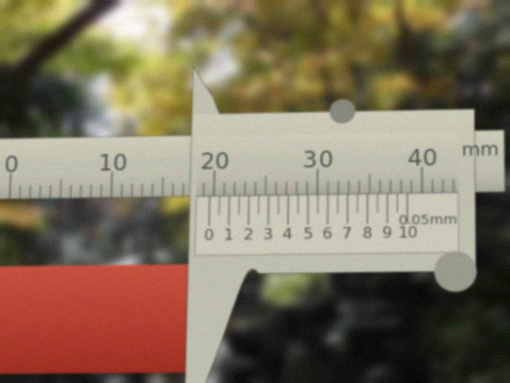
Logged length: 19.6 mm
